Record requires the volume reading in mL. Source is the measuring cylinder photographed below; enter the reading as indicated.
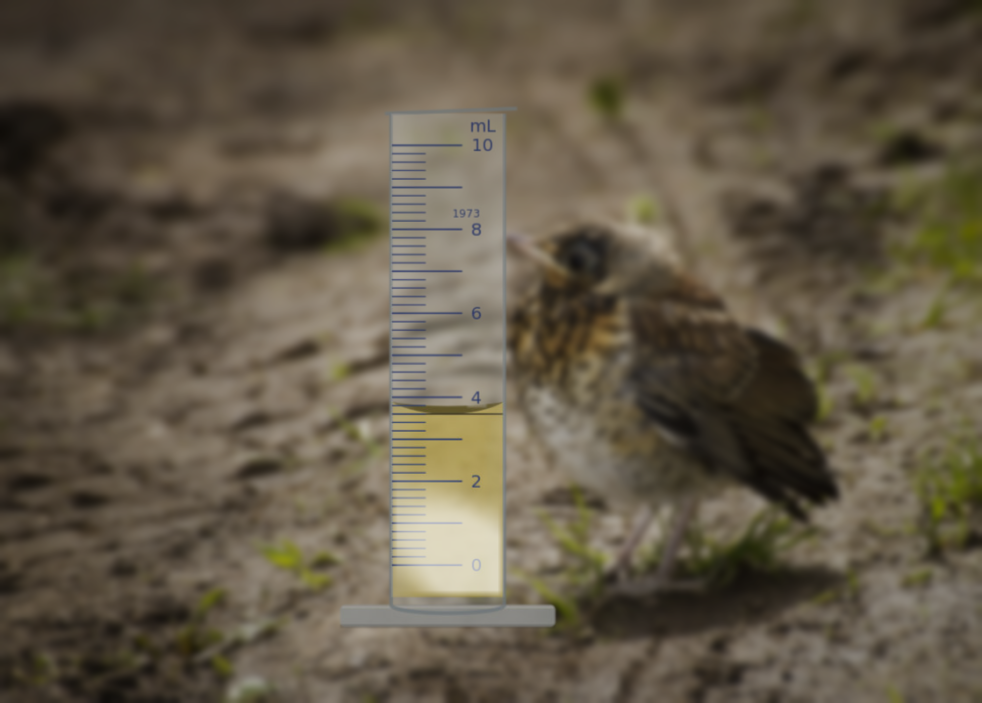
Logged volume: 3.6 mL
